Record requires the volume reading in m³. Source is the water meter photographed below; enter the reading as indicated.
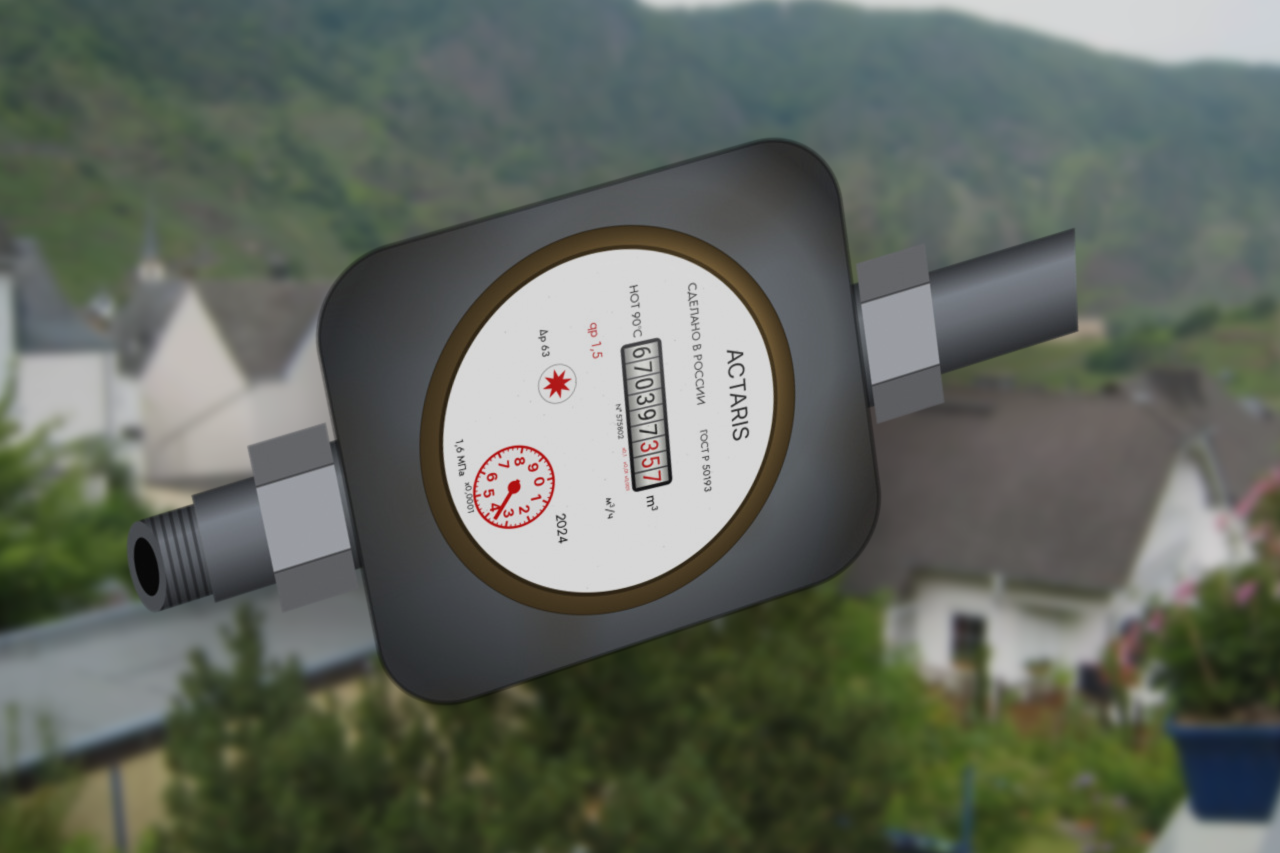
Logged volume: 670397.3573 m³
